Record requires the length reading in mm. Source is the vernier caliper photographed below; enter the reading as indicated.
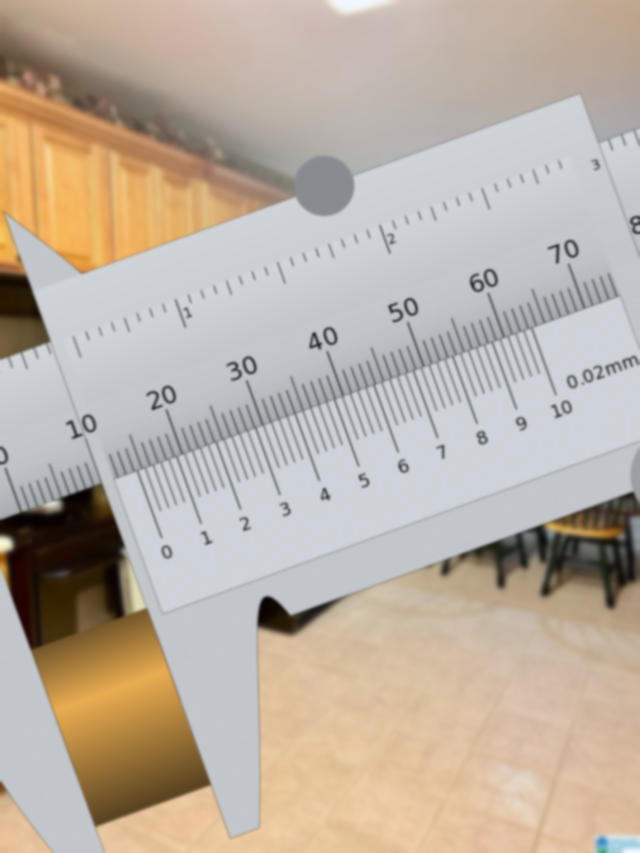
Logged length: 14.4 mm
